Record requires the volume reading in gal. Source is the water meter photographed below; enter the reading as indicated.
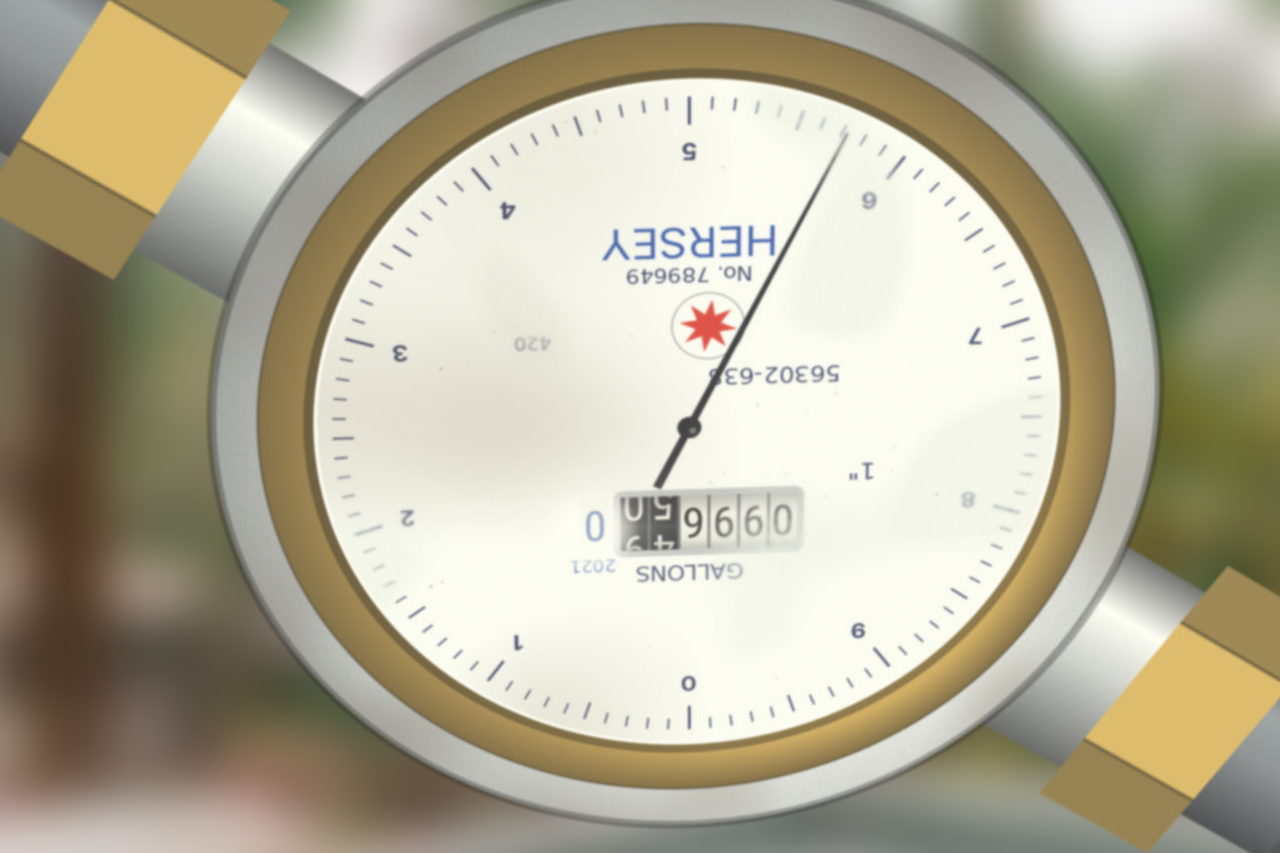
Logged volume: 996495.7 gal
